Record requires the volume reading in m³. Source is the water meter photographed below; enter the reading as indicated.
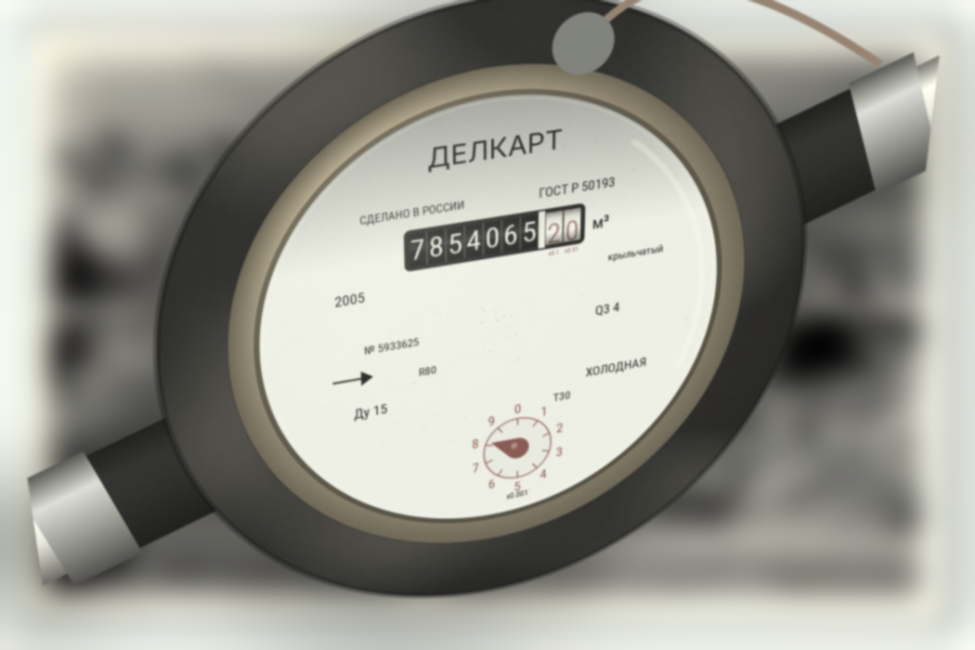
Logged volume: 7854065.198 m³
